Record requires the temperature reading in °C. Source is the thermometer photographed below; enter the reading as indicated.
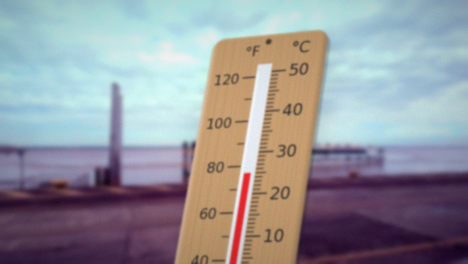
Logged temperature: 25 °C
